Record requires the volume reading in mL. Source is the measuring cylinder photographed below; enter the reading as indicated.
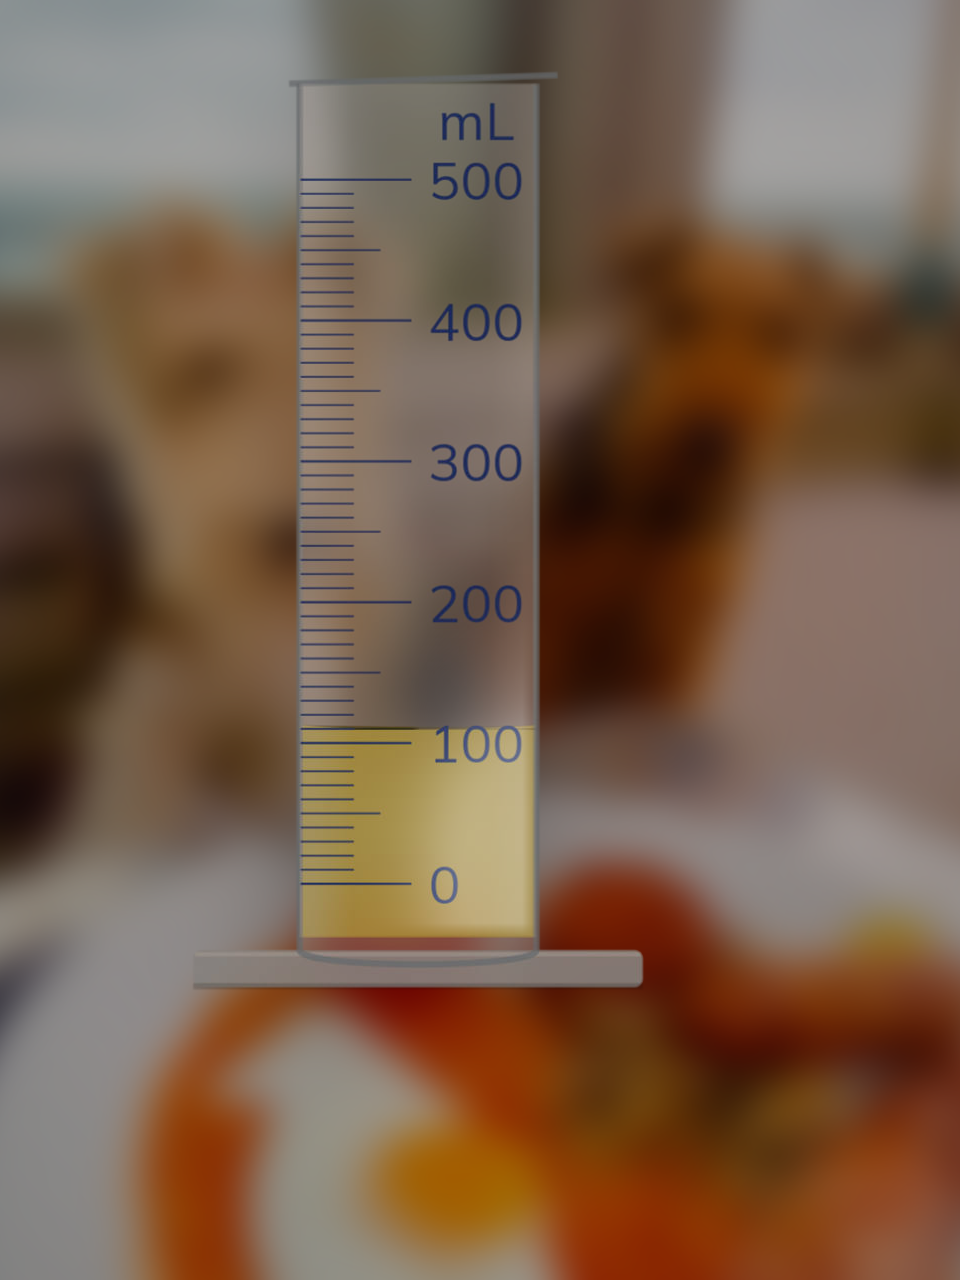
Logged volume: 110 mL
